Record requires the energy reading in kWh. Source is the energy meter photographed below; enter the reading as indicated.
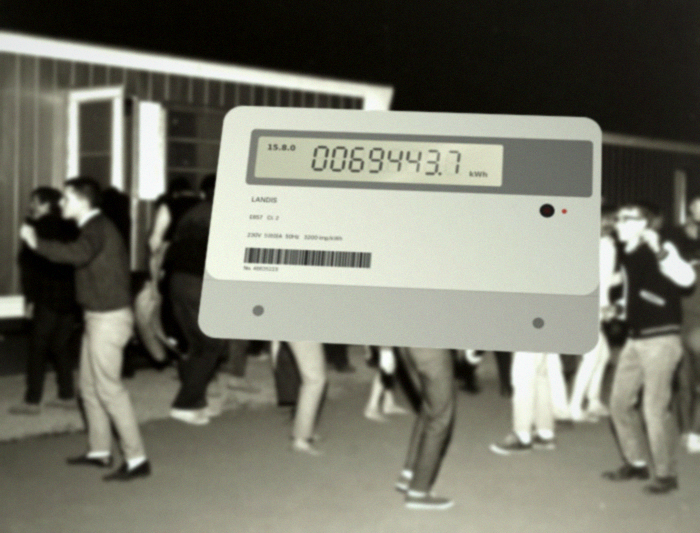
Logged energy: 69443.7 kWh
